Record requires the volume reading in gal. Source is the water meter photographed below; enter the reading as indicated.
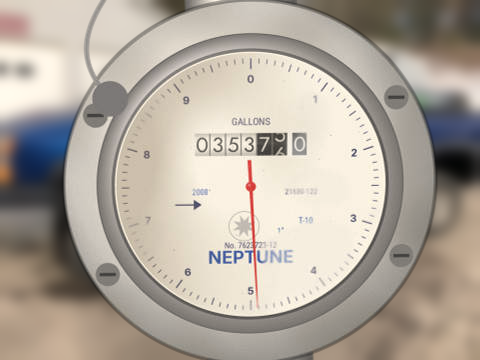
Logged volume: 353754.9 gal
